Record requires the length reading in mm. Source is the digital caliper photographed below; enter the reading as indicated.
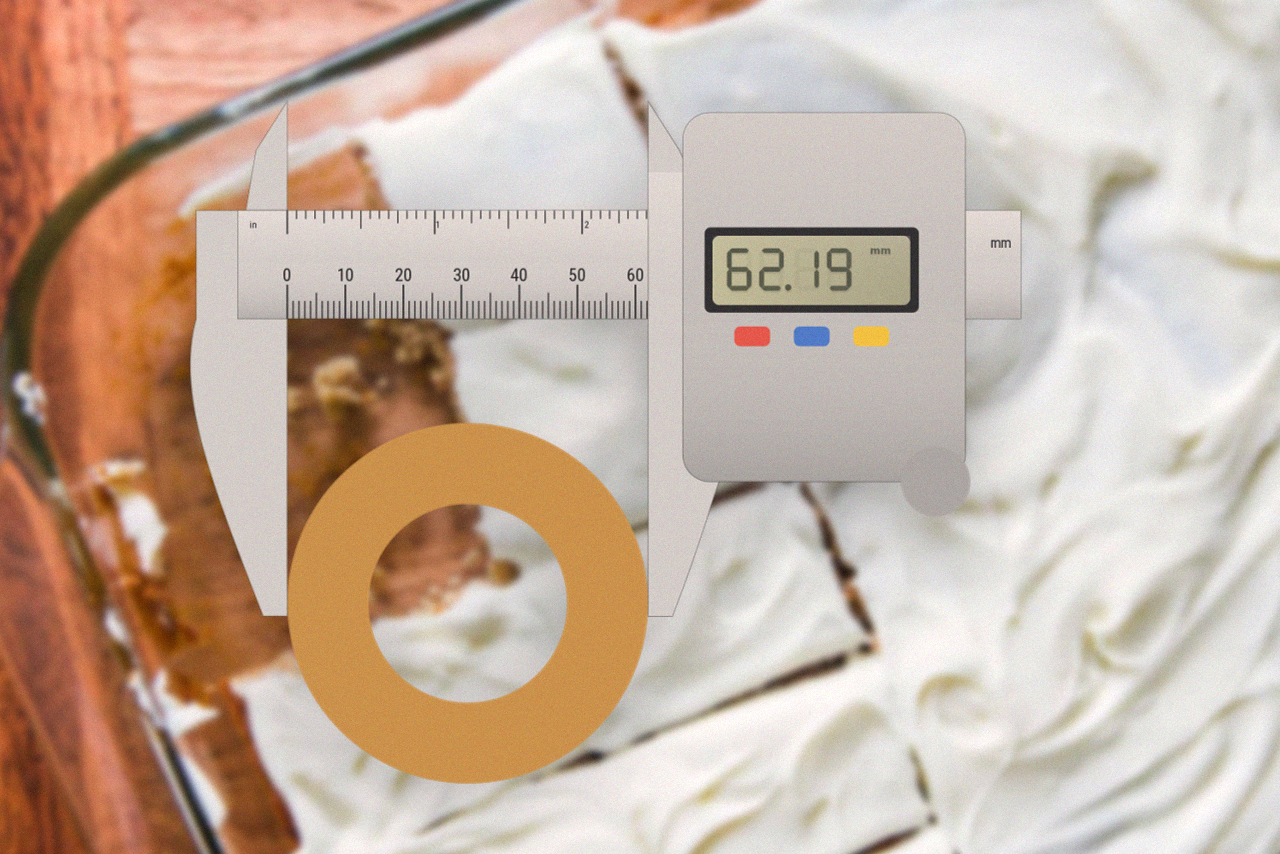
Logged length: 62.19 mm
